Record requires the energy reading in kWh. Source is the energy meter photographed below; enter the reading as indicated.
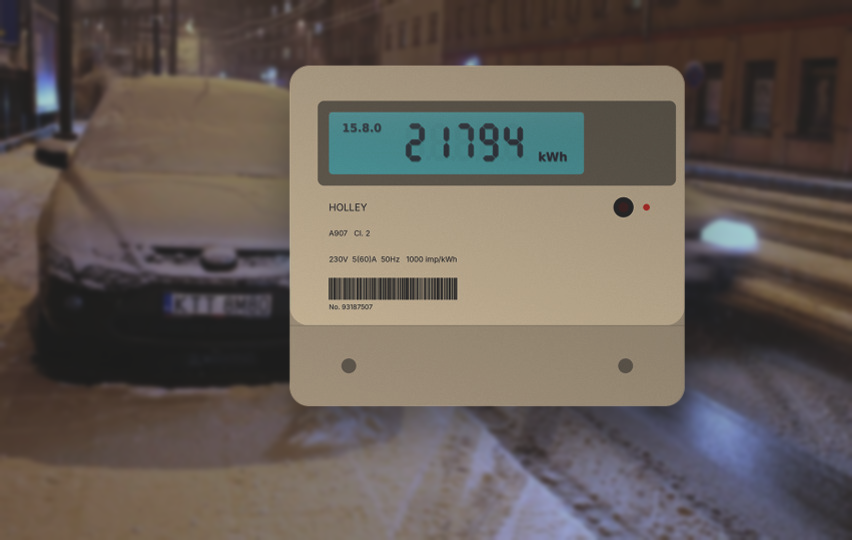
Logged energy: 21794 kWh
